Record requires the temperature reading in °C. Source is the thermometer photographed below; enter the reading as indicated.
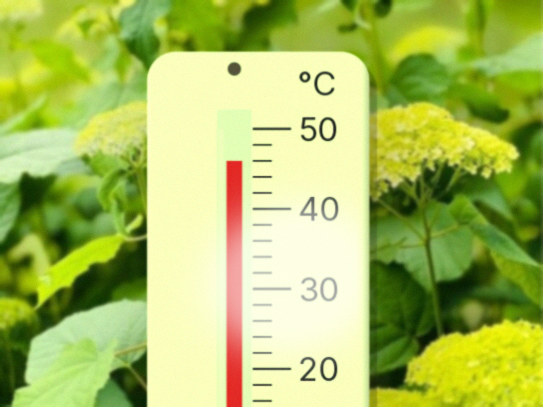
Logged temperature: 46 °C
